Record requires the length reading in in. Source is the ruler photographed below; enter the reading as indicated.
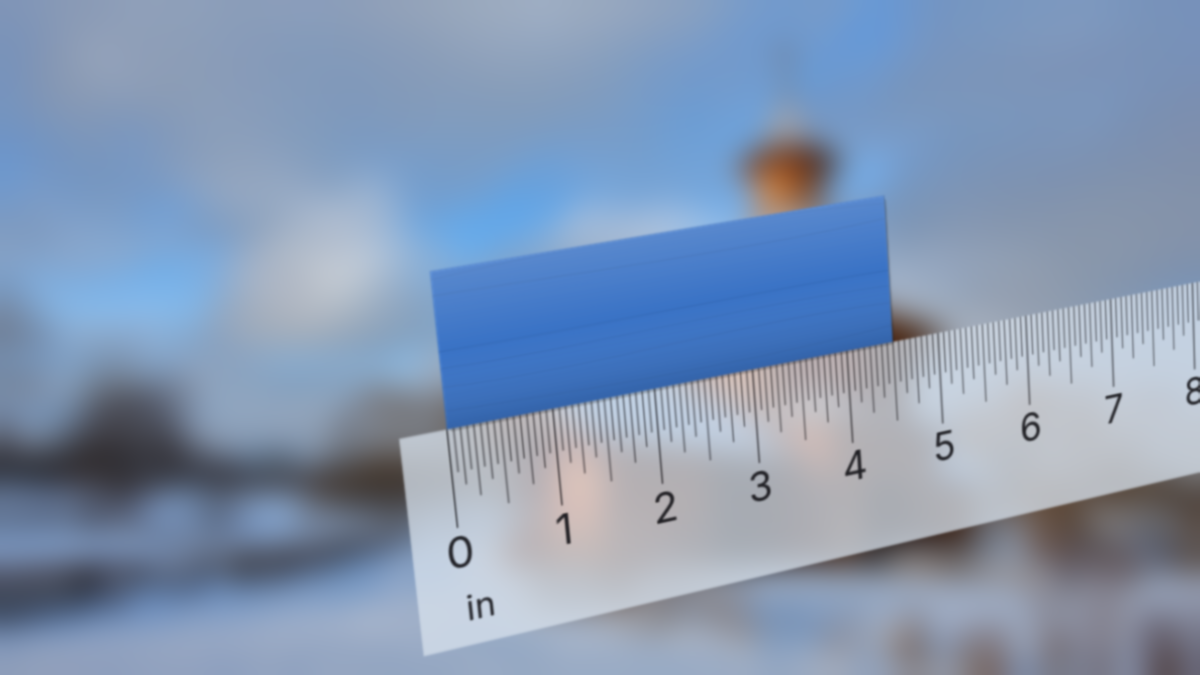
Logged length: 4.5 in
